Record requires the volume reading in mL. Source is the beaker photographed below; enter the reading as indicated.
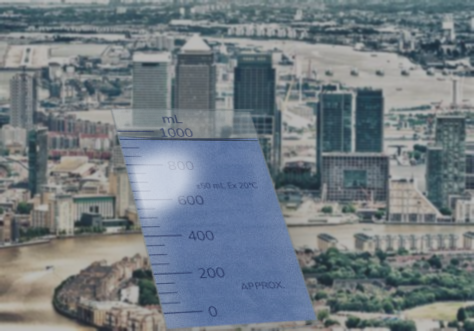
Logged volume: 950 mL
